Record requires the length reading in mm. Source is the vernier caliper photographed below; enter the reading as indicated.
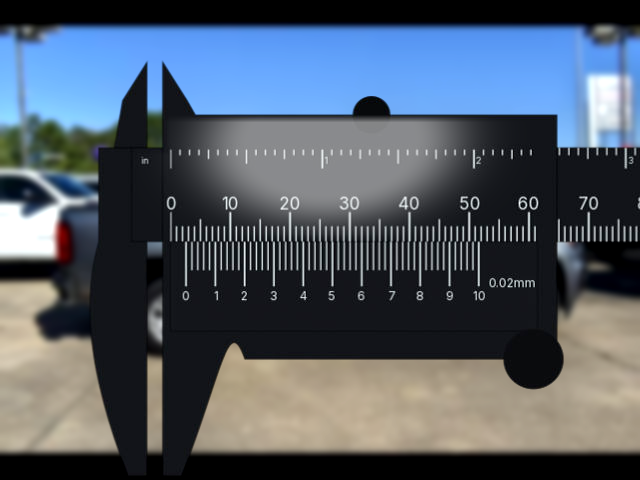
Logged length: 2.6 mm
